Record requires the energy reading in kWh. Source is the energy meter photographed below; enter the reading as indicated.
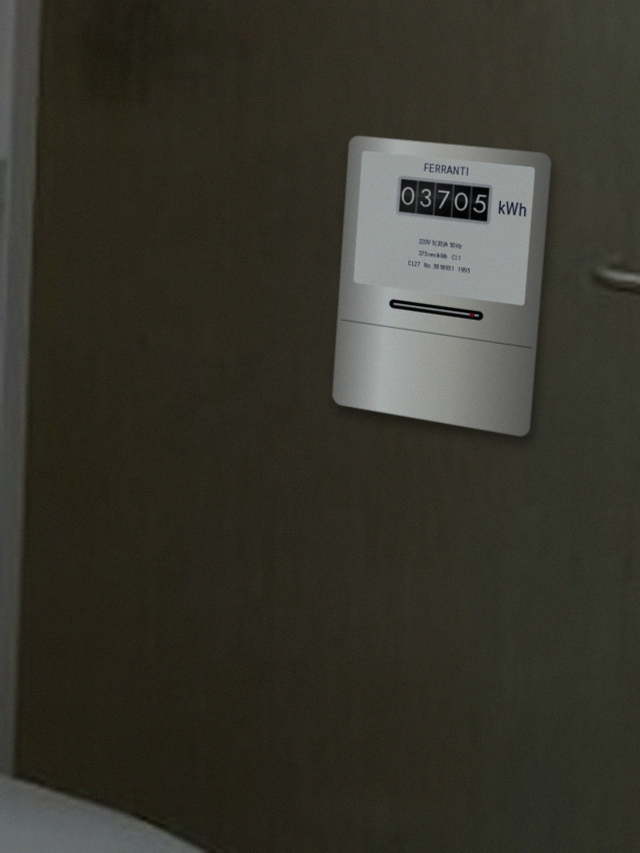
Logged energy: 3705 kWh
